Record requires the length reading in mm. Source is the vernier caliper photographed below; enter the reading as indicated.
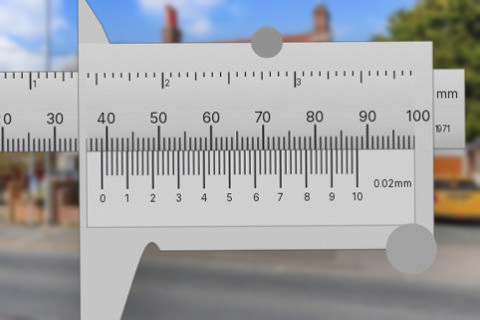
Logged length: 39.0 mm
